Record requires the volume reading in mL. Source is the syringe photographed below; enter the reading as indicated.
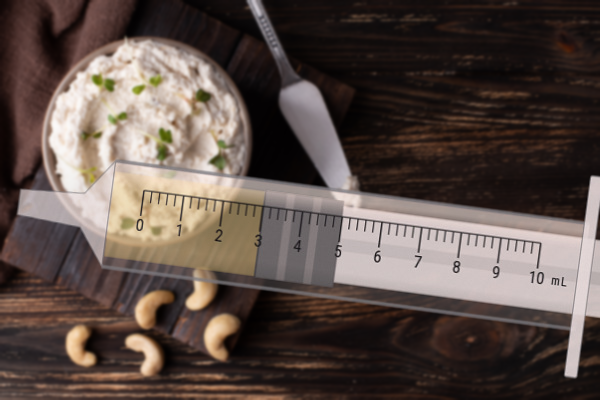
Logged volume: 3 mL
